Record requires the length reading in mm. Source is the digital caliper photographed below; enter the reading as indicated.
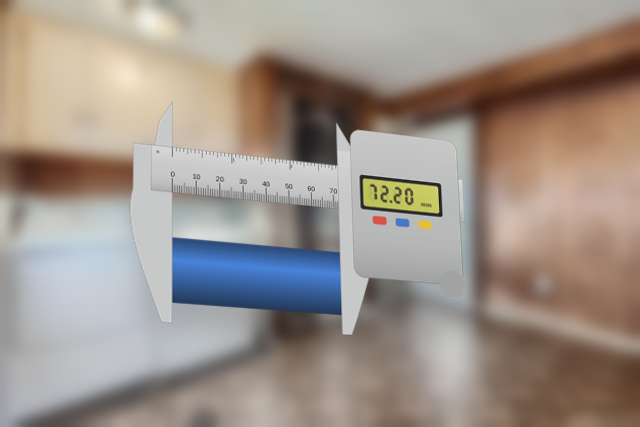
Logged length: 72.20 mm
